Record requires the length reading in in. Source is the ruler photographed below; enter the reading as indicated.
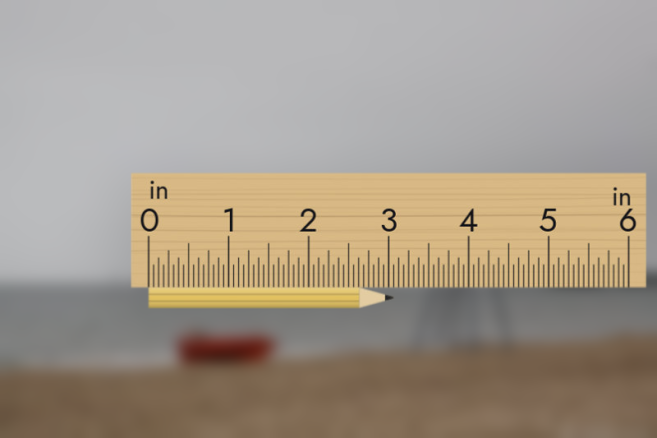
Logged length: 3.0625 in
